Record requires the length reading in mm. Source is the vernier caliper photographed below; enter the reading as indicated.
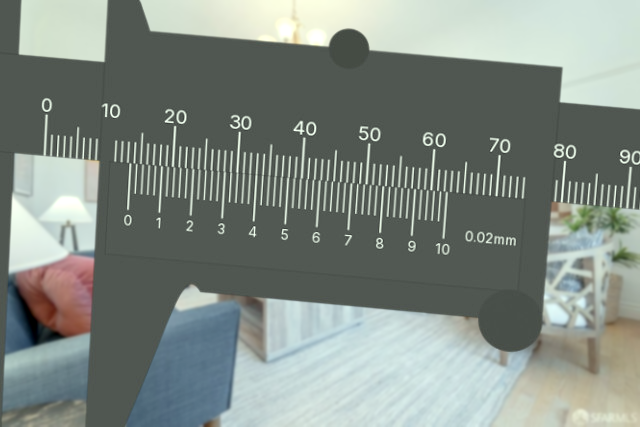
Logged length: 13.4 mm
